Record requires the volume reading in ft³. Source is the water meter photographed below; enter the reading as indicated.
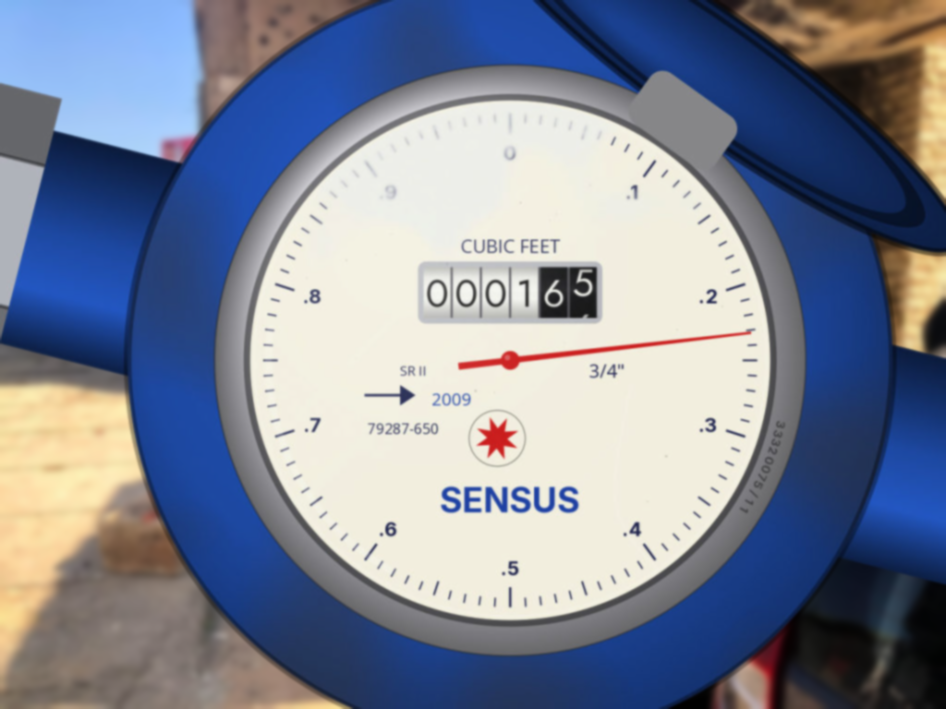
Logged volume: 165.23 ft³
